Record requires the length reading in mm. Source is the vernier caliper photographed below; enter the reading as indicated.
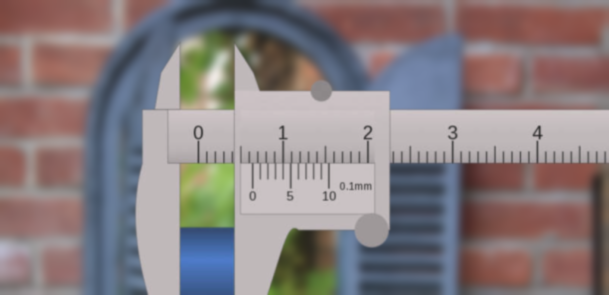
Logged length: 6.4 mm
